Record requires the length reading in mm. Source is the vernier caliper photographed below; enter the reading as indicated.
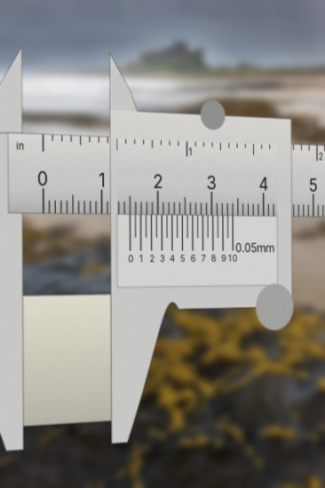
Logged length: 15.0 mm
